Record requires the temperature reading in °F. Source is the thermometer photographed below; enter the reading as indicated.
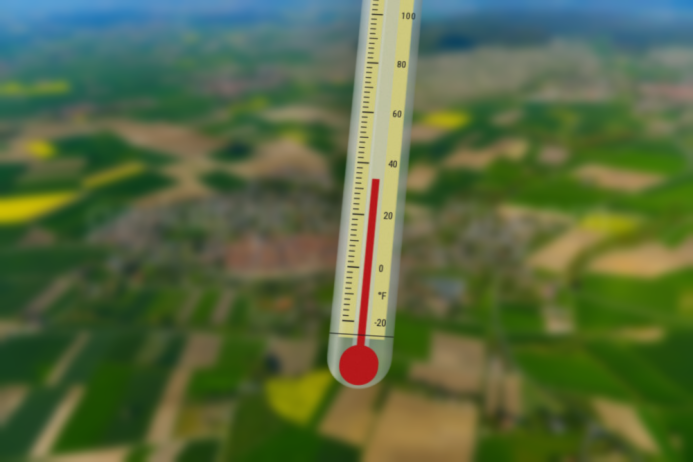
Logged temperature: 34 °F
